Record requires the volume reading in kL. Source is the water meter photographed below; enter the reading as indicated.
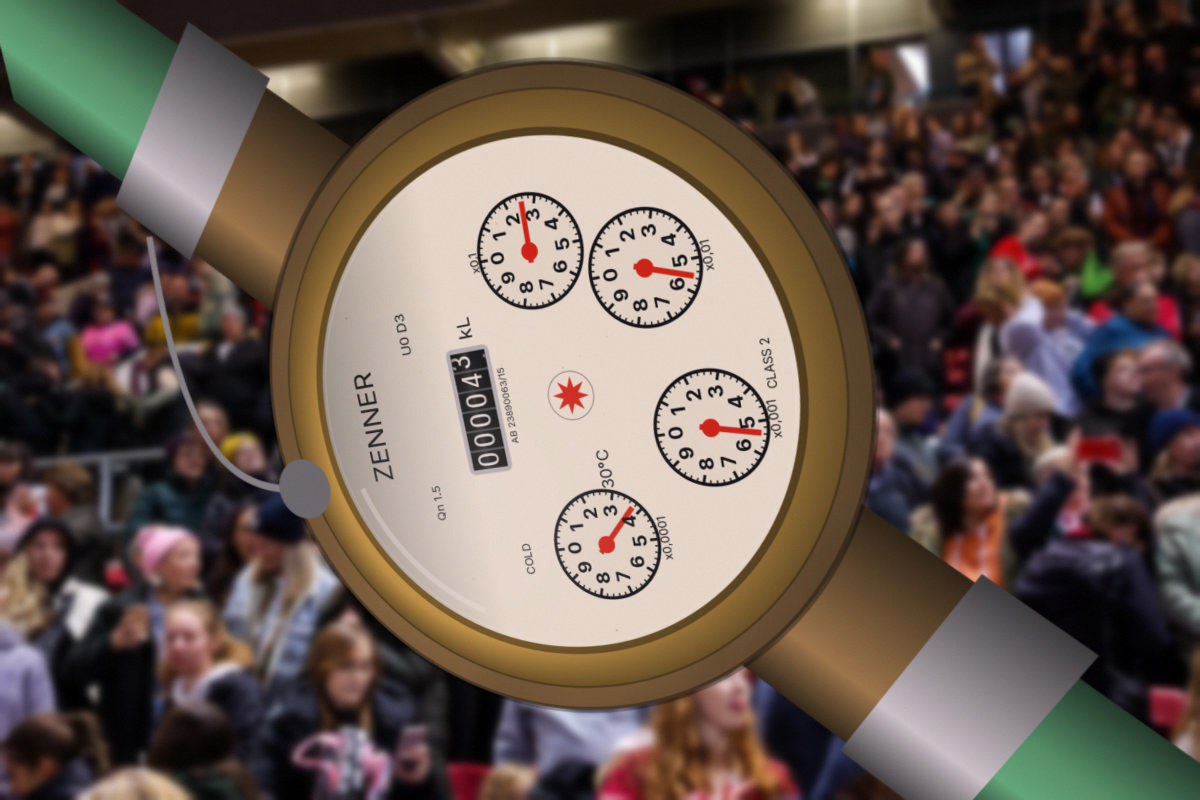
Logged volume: 43.2553 kL
